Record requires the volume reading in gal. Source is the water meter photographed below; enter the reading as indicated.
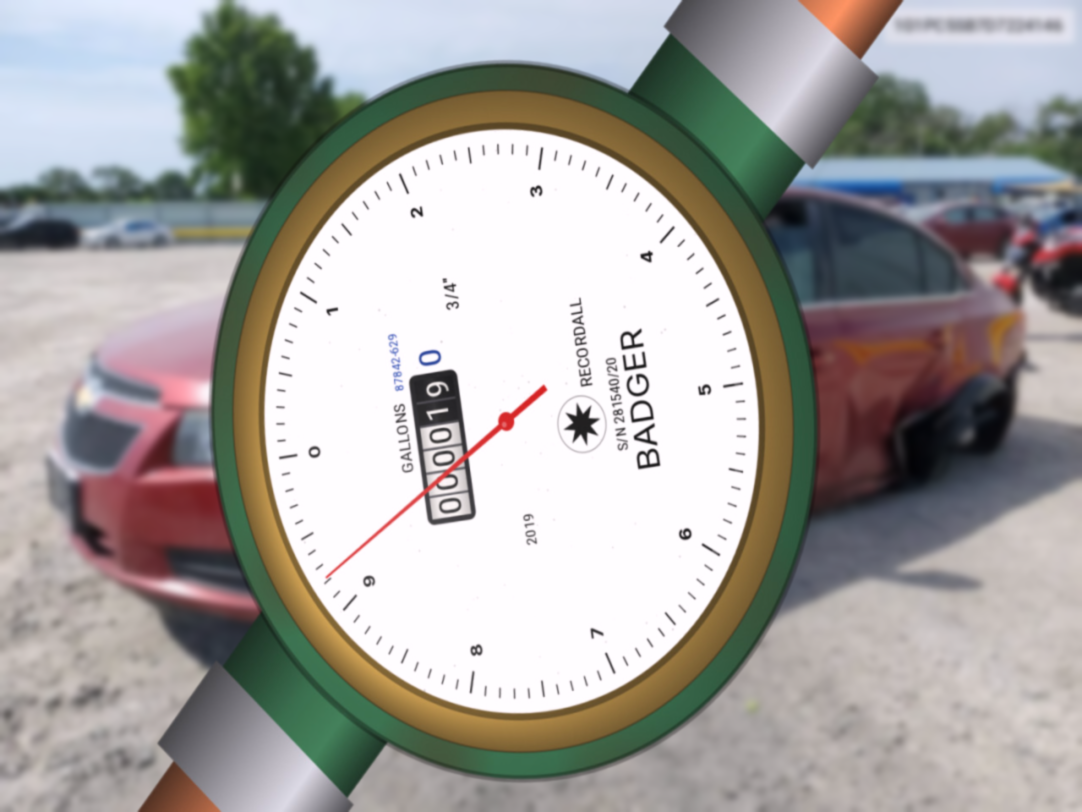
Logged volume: 189.2 gal
